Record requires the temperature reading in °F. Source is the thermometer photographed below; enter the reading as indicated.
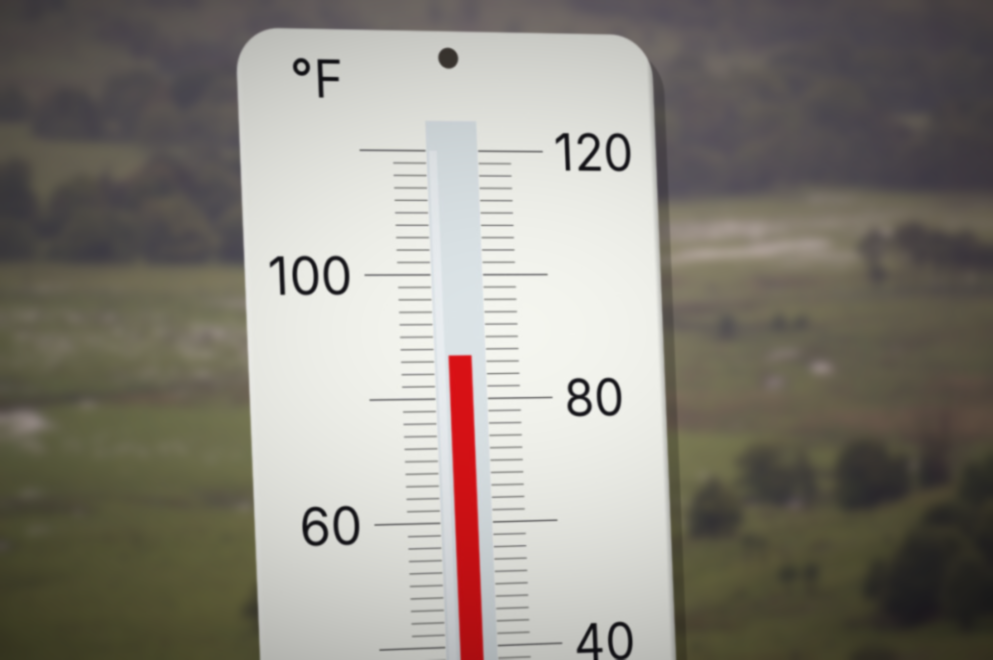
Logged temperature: 87 °F
